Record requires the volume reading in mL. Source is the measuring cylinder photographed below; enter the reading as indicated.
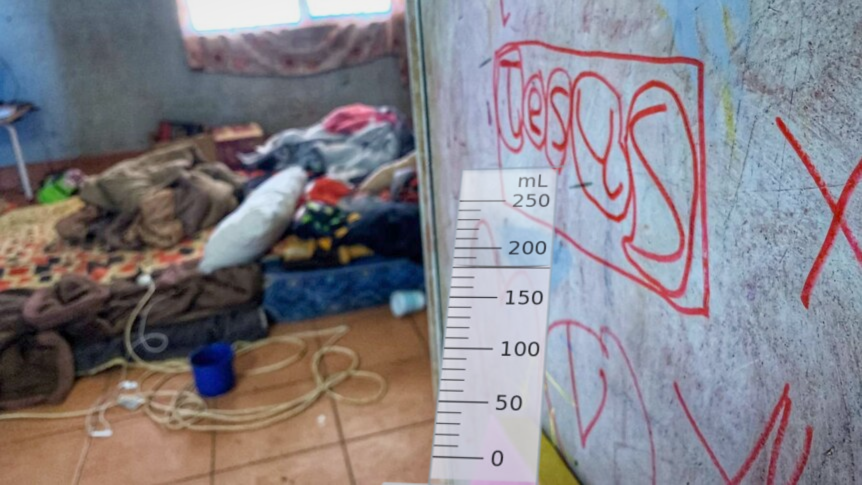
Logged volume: 180 mL
